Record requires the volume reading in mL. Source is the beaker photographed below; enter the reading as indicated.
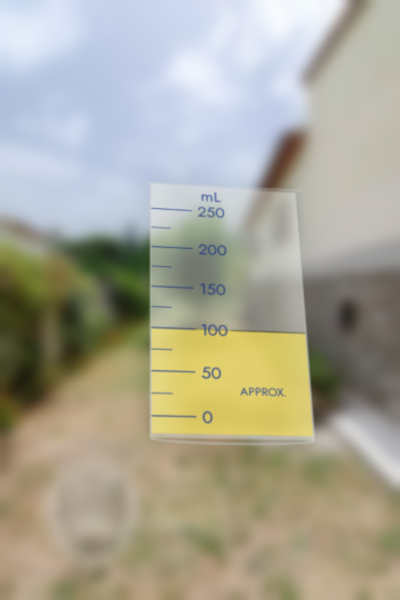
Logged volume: 100 mL
